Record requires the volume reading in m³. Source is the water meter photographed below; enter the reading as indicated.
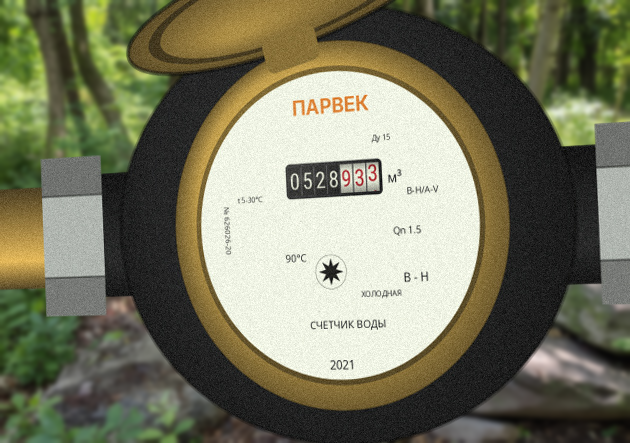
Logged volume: 528.933 m³
